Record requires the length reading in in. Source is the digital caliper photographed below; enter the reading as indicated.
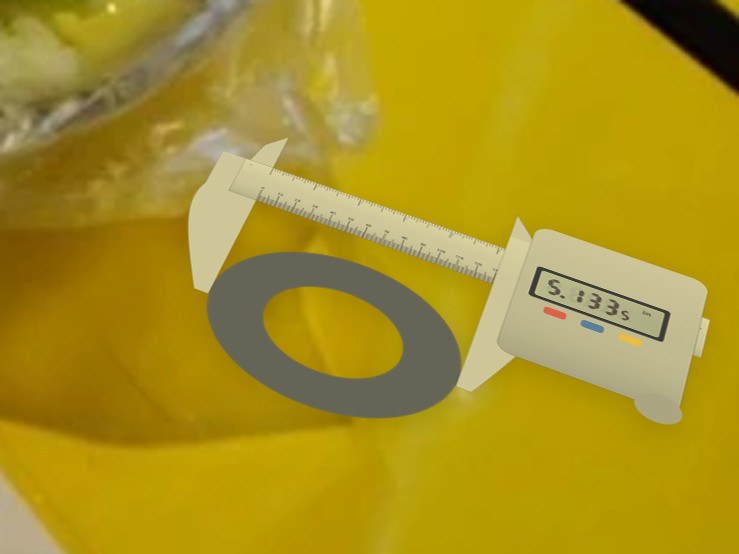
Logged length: 5.1335 in
